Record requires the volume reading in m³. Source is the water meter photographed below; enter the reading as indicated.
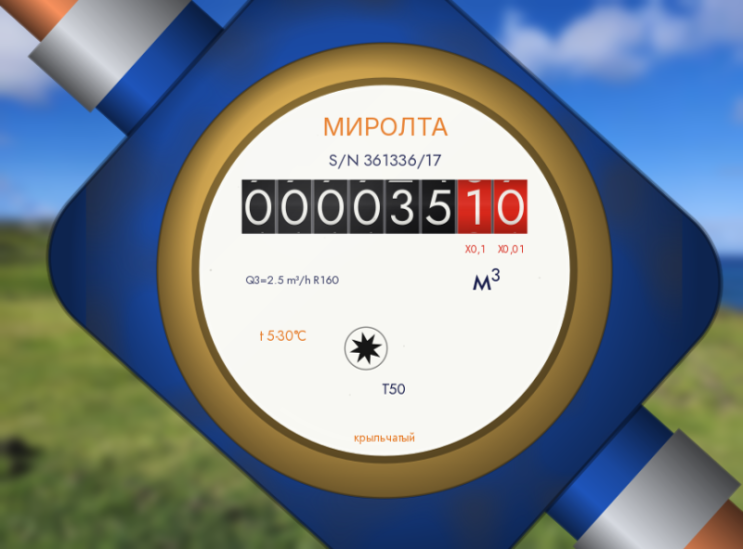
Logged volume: 35.10 m³
